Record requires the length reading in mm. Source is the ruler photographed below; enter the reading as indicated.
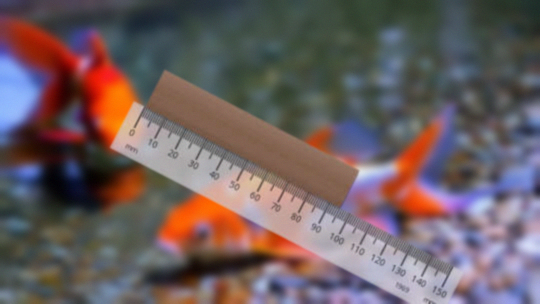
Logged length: 95 mm
